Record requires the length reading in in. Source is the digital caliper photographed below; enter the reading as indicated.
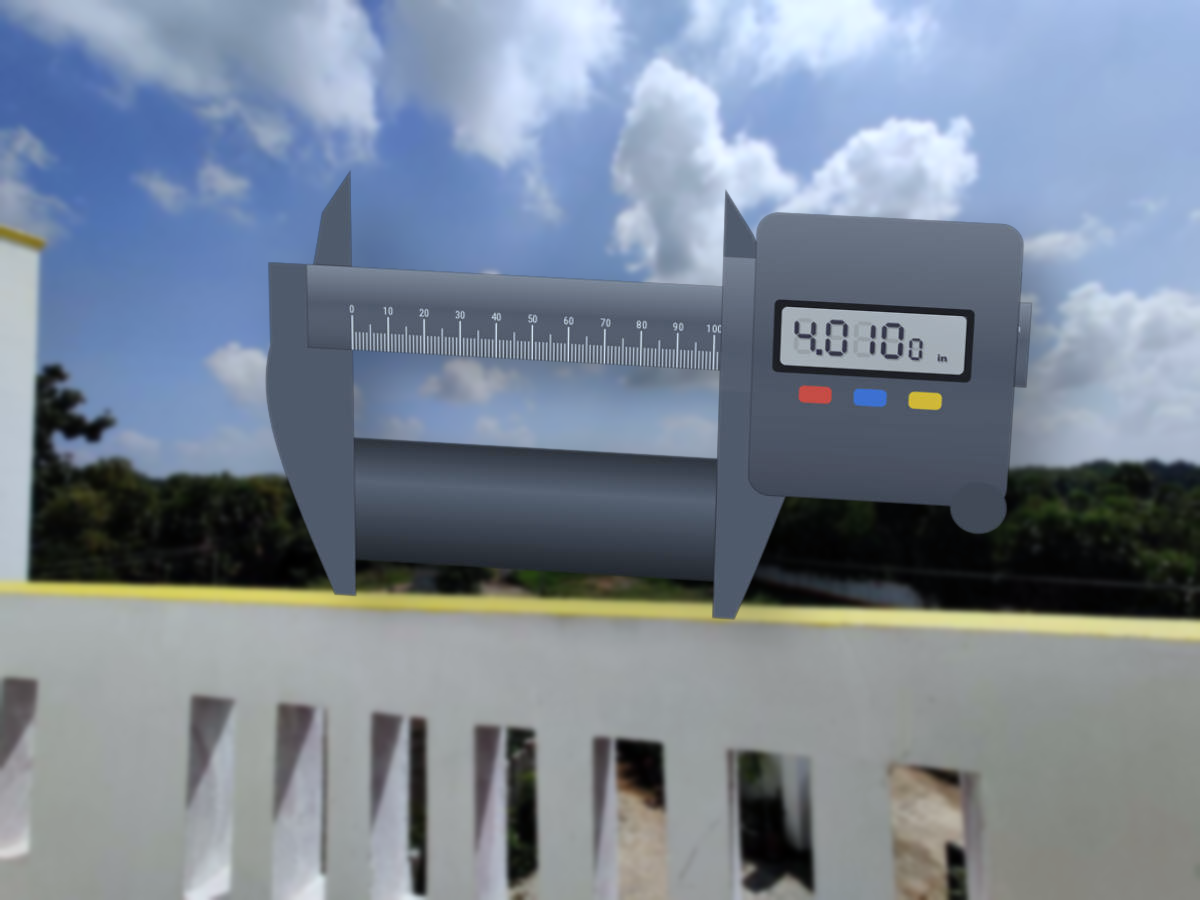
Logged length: 4.0100 in
